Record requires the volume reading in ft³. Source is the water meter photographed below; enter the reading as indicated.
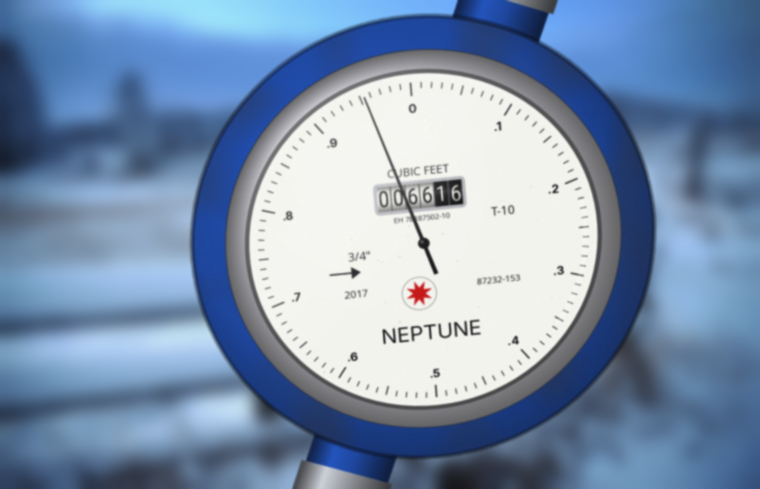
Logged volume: 6615.95 ft³
